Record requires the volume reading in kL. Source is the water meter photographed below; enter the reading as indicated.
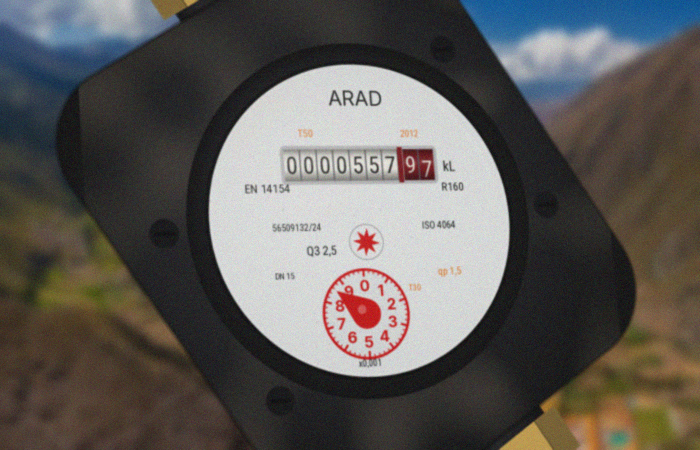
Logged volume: 557.968 kL
